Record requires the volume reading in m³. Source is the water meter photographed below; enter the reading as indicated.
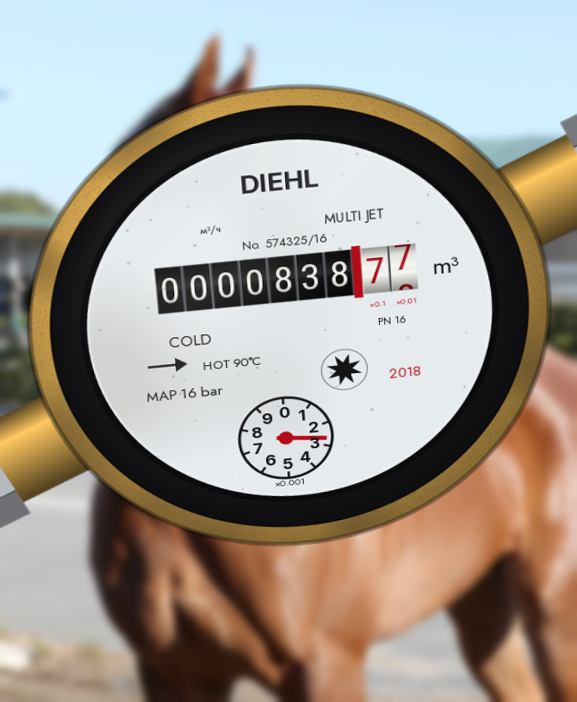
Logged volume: 838.772 m³
